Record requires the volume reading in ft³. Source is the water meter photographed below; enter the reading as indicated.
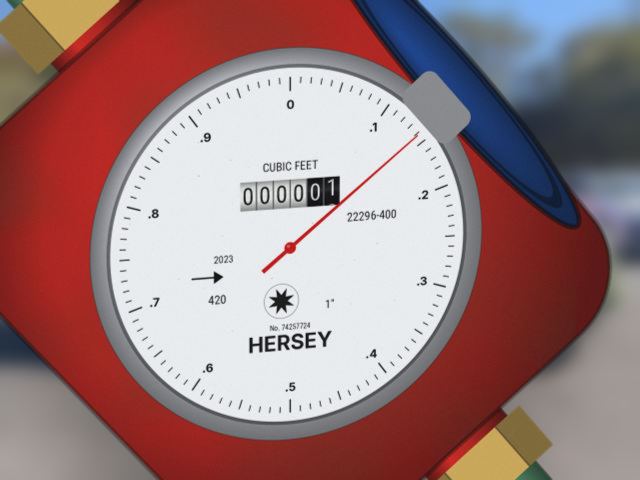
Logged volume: 1.14 ft³
